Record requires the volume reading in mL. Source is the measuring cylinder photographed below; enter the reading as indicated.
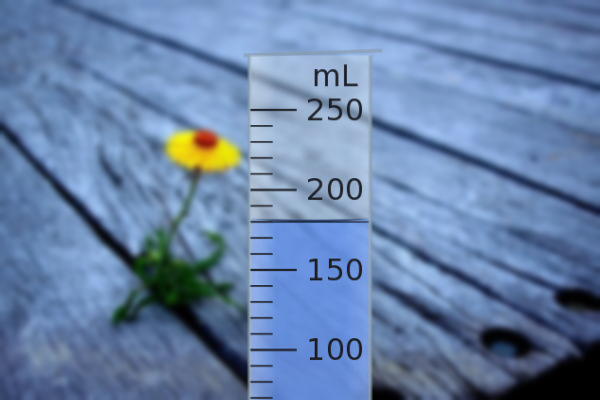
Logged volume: 180 mL
